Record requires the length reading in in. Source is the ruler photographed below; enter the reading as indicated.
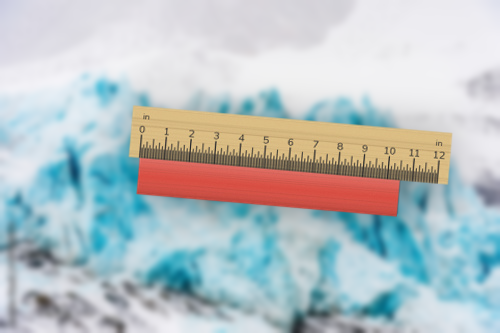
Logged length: 10.5 in
